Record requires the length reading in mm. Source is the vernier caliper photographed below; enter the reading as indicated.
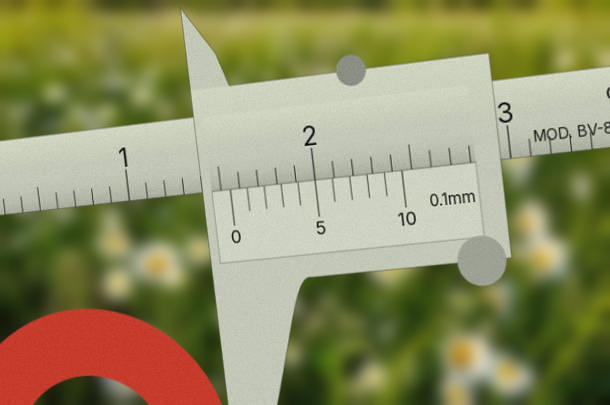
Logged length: 15.5 mm
